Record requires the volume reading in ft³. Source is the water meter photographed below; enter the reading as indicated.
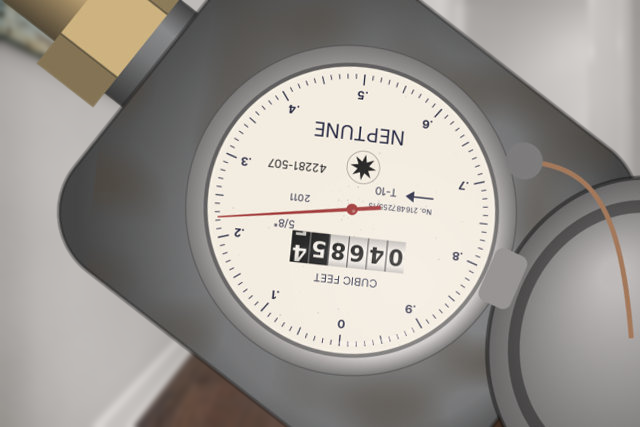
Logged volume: 46854.22 ft³
